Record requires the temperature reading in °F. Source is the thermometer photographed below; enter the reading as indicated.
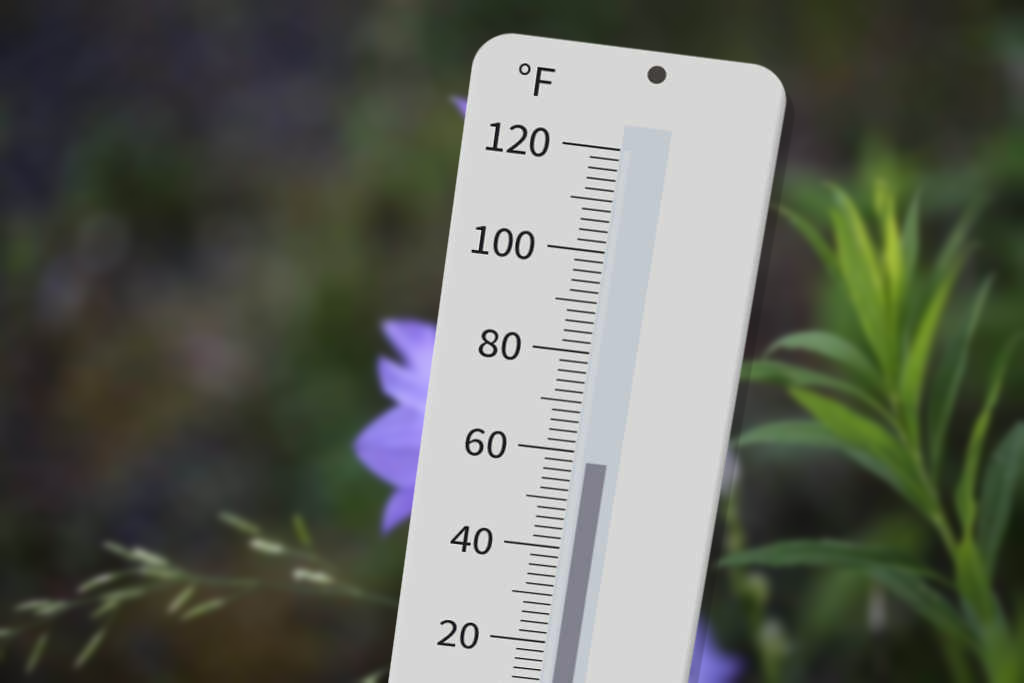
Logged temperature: 58 °F
